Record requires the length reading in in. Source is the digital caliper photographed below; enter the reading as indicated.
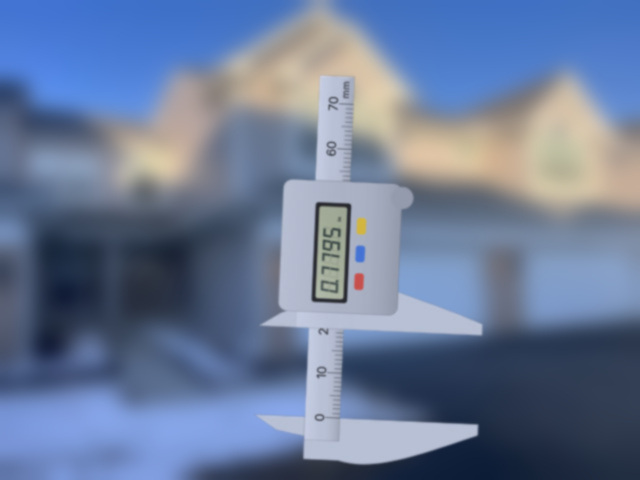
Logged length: 0.7795 in
